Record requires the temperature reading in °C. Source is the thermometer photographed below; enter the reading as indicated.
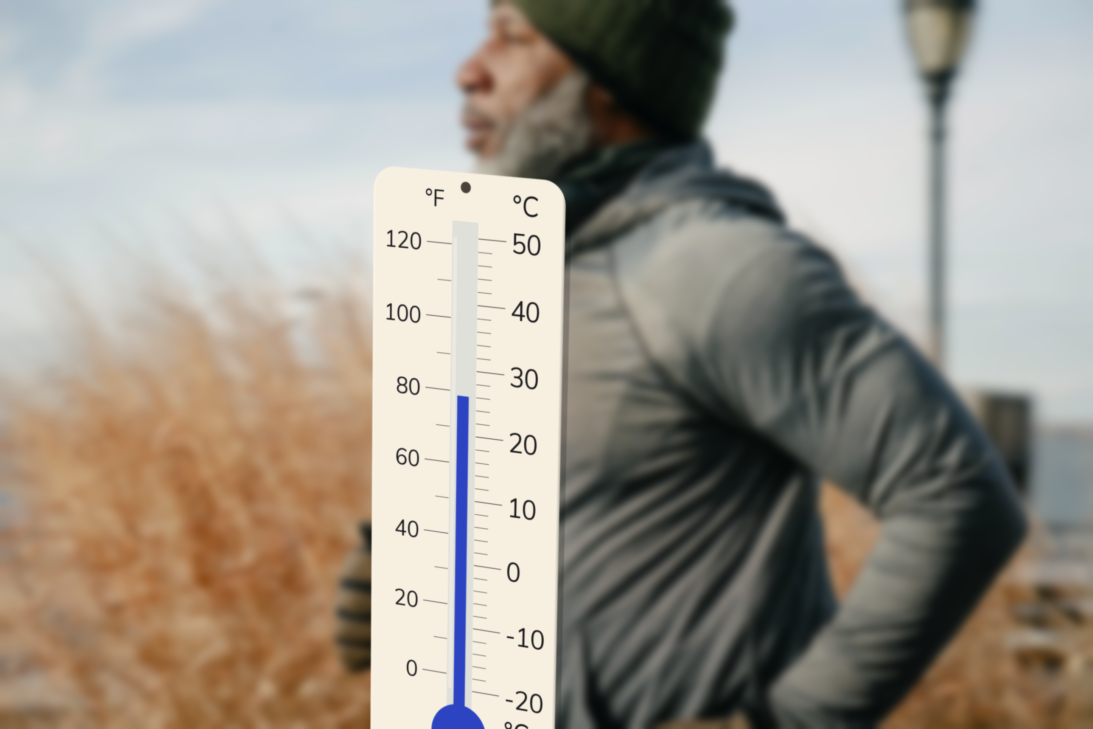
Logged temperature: 26 °C
